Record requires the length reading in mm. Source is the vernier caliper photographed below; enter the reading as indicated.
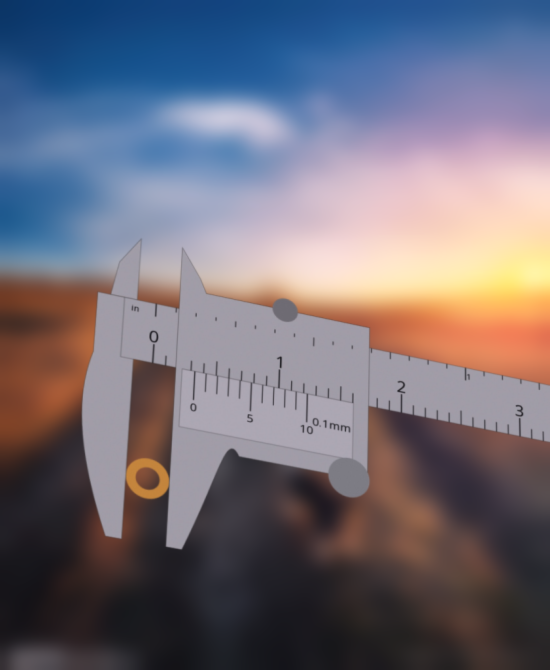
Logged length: 3.3 mm
